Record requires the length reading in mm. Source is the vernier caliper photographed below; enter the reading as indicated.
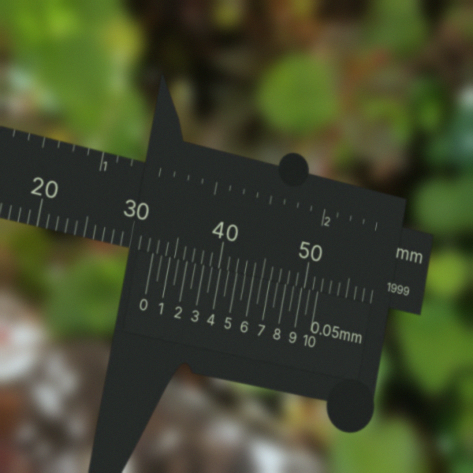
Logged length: 32.6 mm
